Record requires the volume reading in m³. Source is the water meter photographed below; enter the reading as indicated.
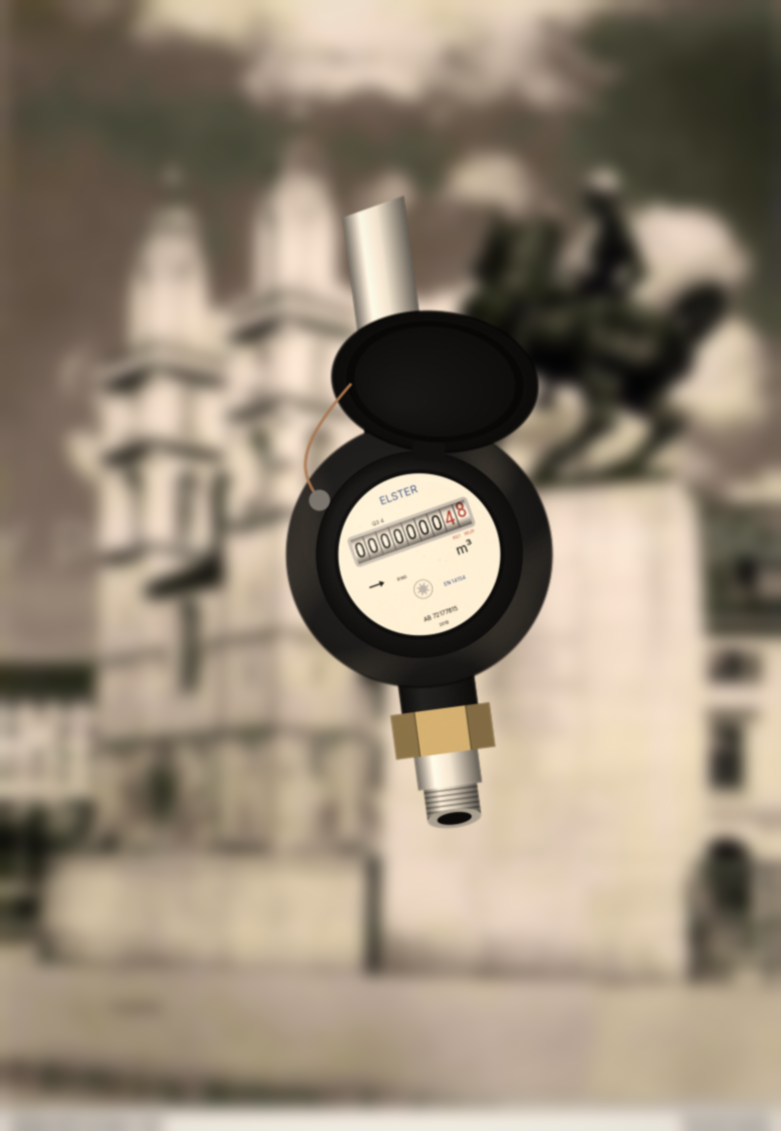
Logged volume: 0.48 m³
